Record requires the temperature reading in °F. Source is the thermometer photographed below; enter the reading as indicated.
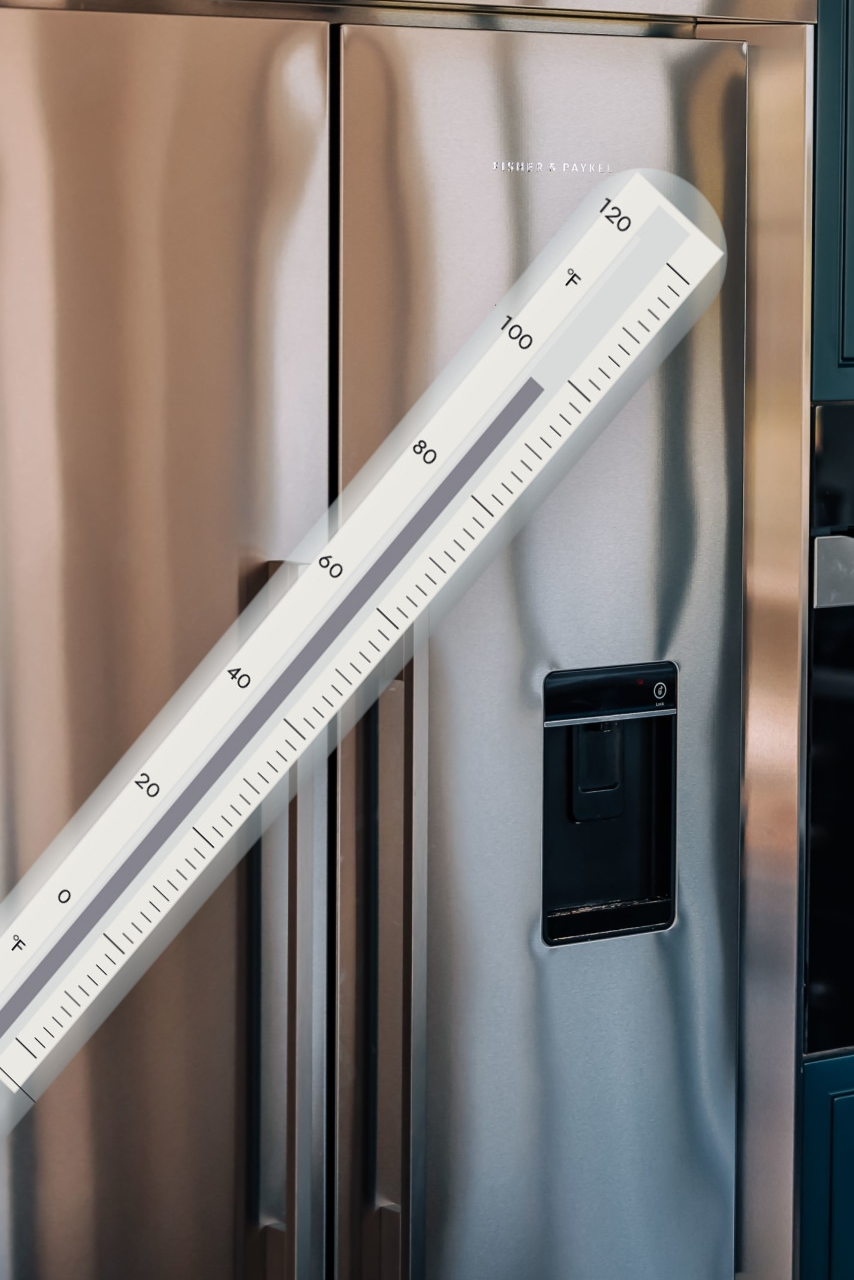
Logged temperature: 97 °F
